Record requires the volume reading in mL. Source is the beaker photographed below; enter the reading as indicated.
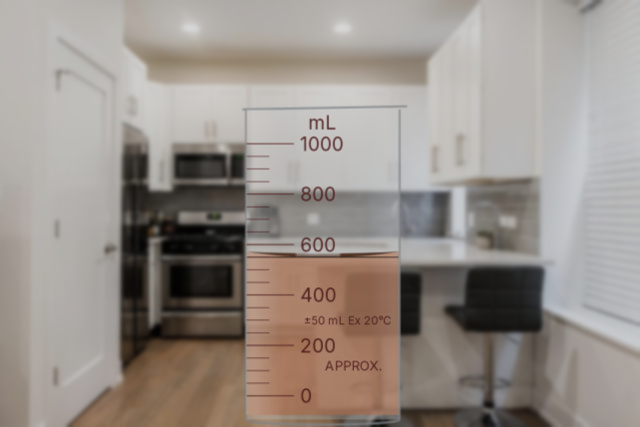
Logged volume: 550 mL
